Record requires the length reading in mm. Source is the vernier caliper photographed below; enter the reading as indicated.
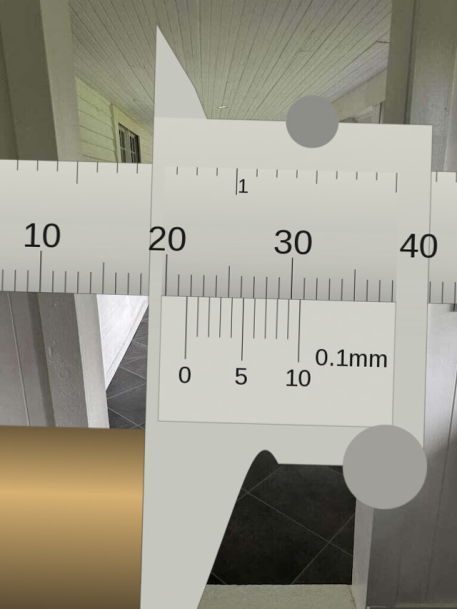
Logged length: 21.7 mm
